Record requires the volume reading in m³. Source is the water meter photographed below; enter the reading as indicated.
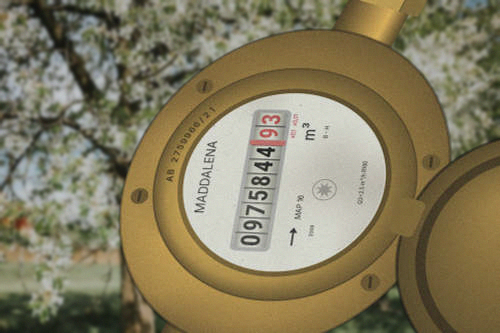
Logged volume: 975844.93 m³
